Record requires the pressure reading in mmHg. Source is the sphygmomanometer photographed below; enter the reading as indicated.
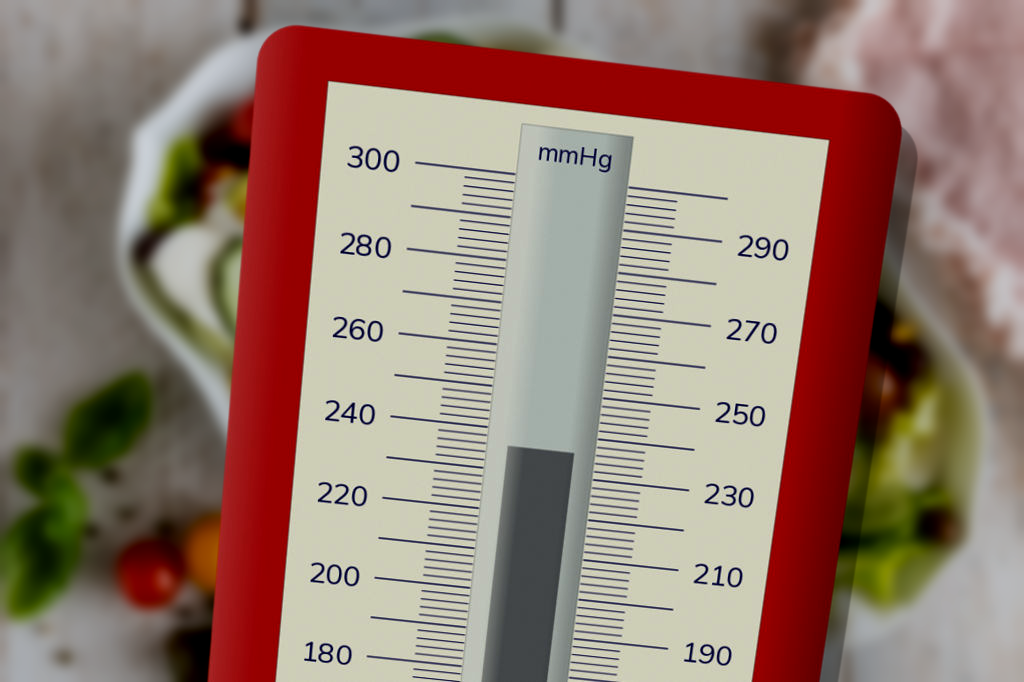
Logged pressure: 236 mmHg
